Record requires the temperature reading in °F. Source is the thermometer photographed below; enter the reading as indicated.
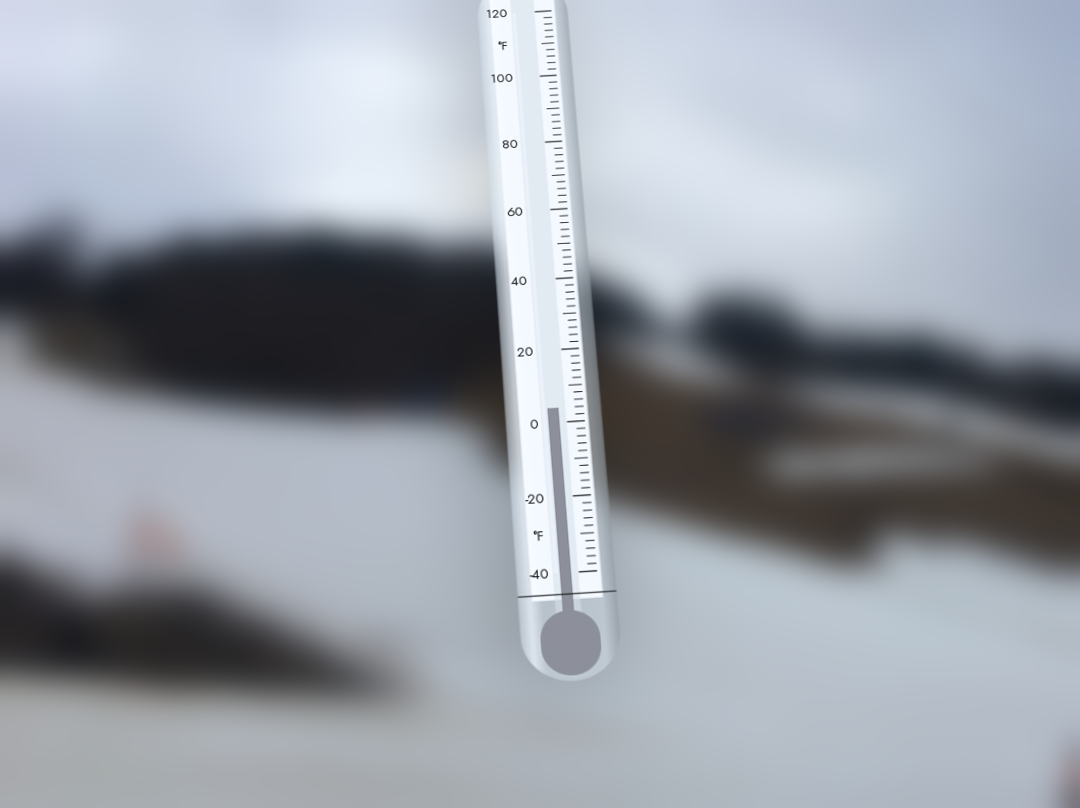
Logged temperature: 4 °F
